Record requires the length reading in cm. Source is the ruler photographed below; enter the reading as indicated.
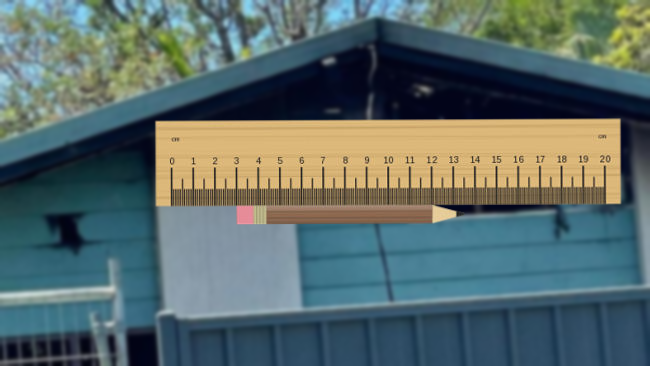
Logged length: 10.5 cm
